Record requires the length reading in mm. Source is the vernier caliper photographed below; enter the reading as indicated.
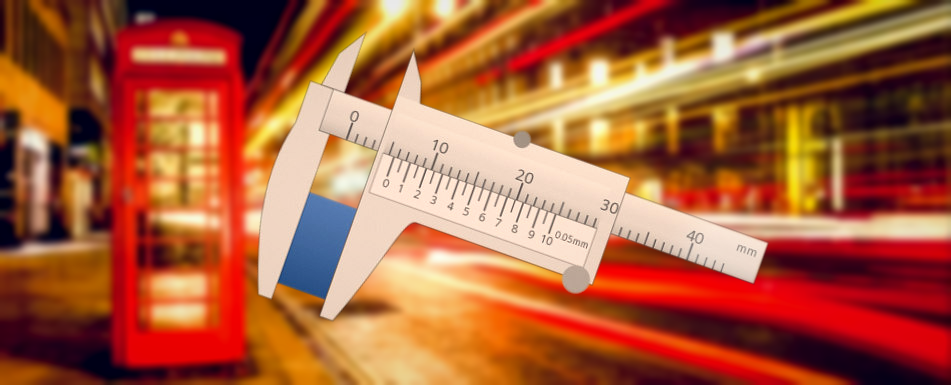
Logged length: 5.6 mm
